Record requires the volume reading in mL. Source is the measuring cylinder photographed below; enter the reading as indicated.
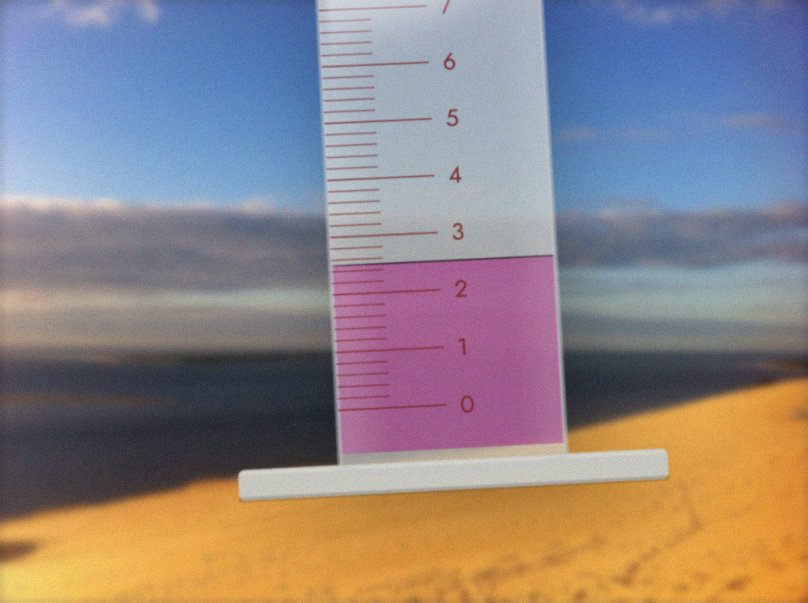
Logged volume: 2.5 mL
